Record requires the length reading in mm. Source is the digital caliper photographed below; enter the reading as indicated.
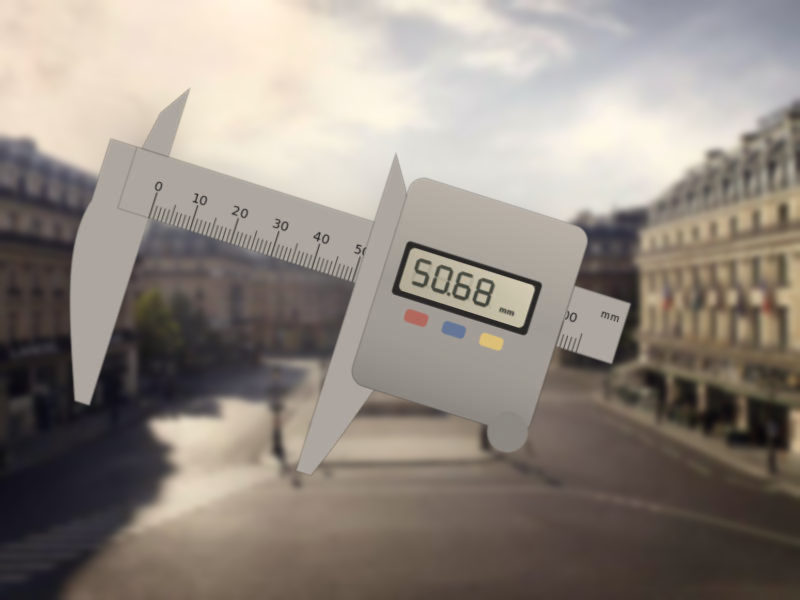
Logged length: 50.68 mm
